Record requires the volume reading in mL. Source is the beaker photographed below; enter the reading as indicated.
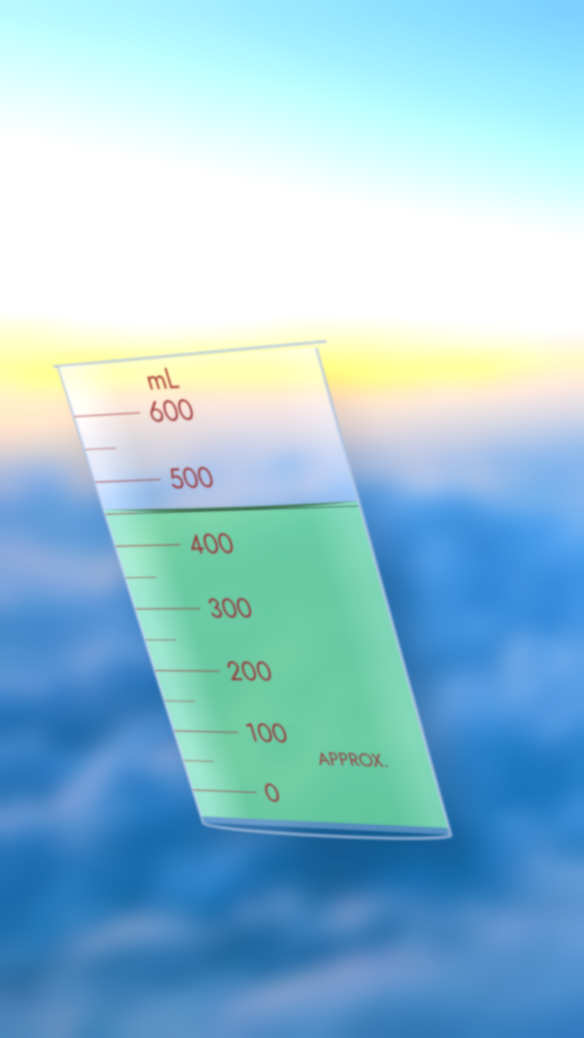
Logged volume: 450 mL
